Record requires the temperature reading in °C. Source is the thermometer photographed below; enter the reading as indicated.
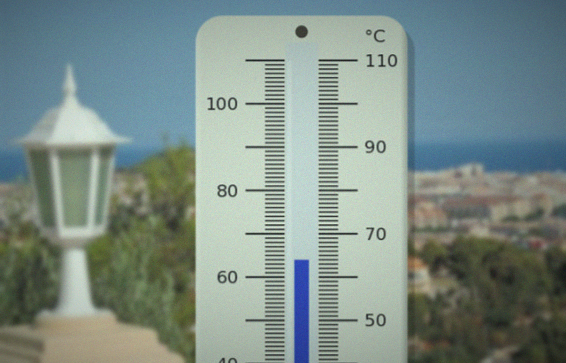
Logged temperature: 64 °C
